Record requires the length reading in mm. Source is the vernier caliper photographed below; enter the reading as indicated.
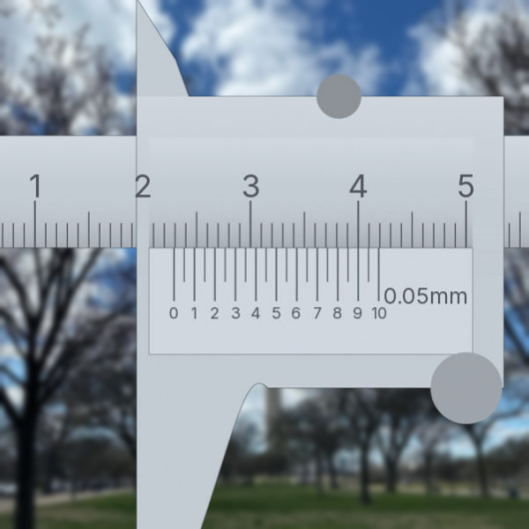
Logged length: 22.9 mm
